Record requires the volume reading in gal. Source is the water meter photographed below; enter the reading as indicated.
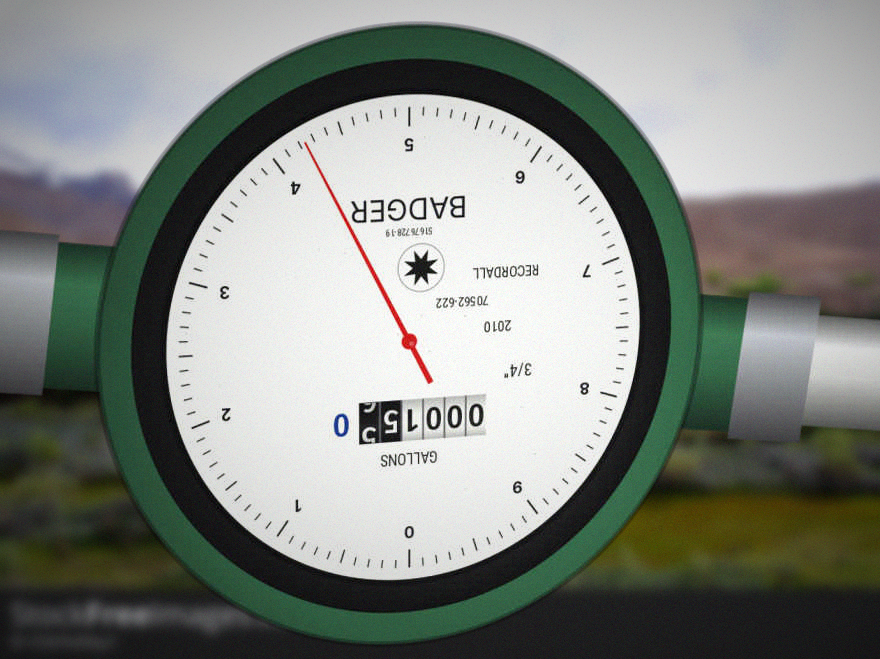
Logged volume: 1554.2 gal
